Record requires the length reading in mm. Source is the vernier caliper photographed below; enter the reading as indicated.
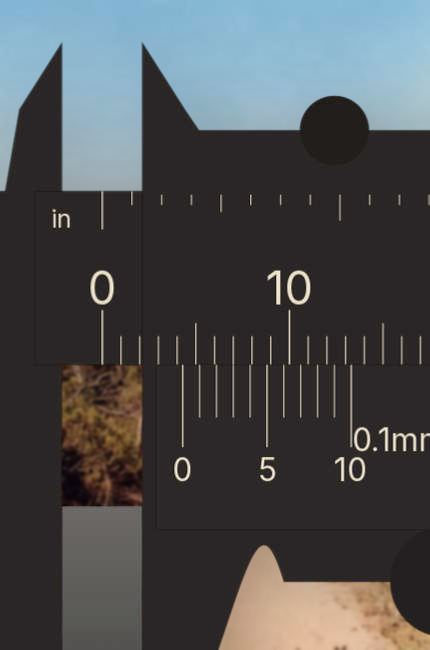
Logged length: 4.3 mm
